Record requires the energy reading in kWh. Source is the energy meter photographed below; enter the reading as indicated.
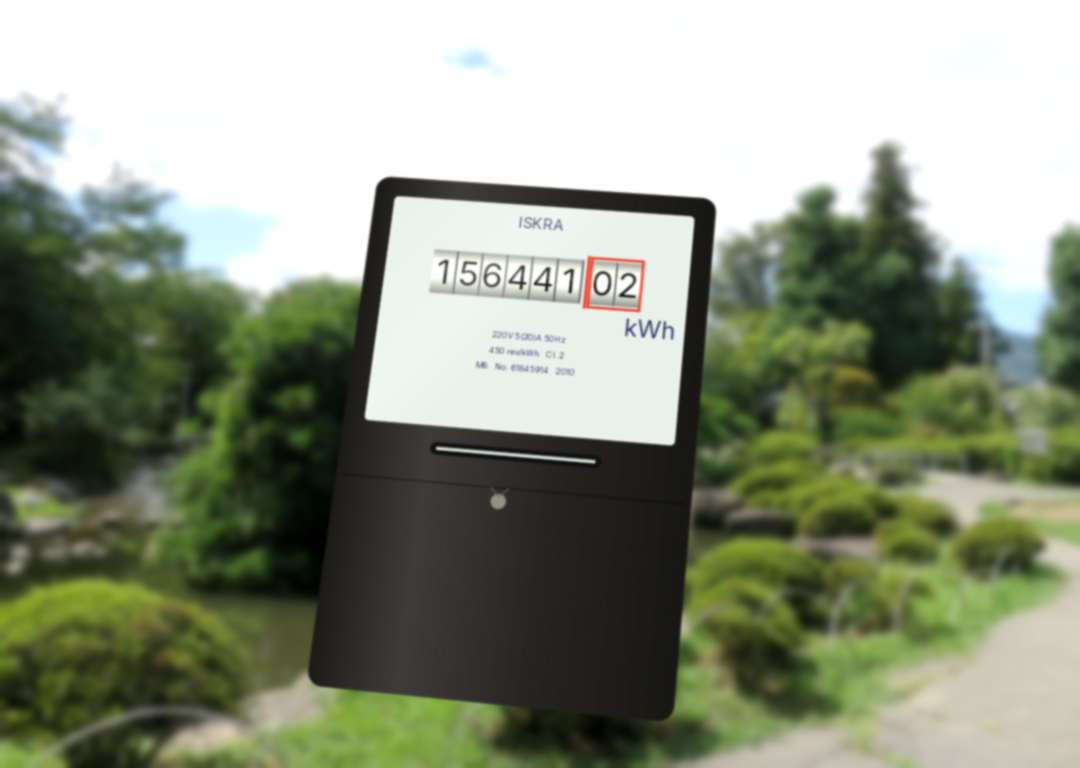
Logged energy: 156441.02 kWh
